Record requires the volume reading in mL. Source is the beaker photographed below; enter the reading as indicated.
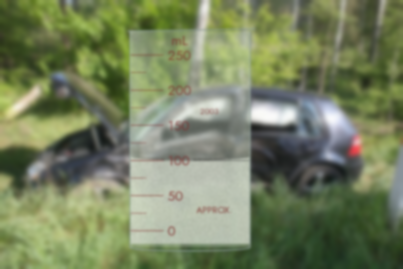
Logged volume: 100 mL
